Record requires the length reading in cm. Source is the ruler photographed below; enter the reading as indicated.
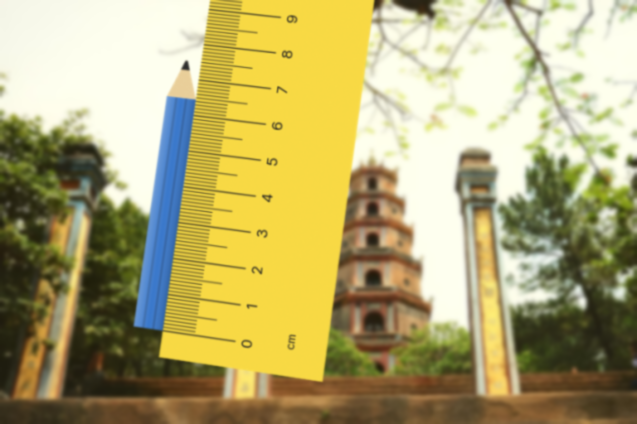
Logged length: 7.5 cm
